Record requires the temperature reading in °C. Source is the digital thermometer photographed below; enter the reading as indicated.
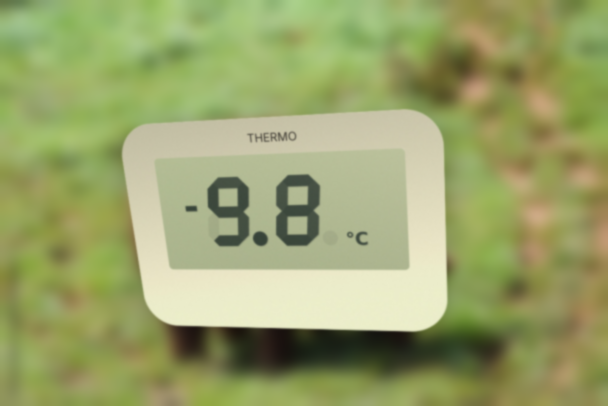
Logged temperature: -9.8 °C
